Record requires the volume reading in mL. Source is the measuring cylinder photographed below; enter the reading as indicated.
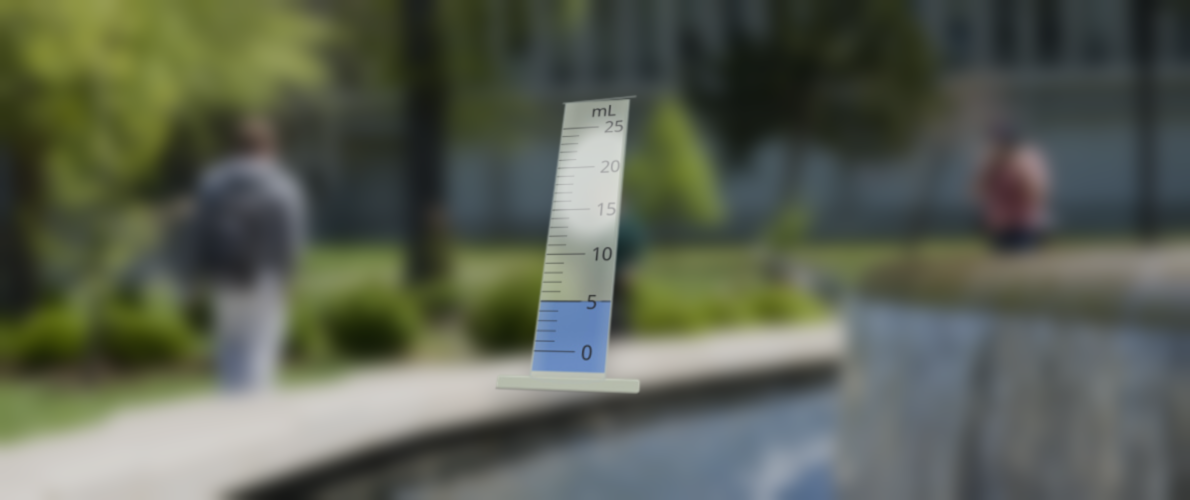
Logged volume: 5 mL
